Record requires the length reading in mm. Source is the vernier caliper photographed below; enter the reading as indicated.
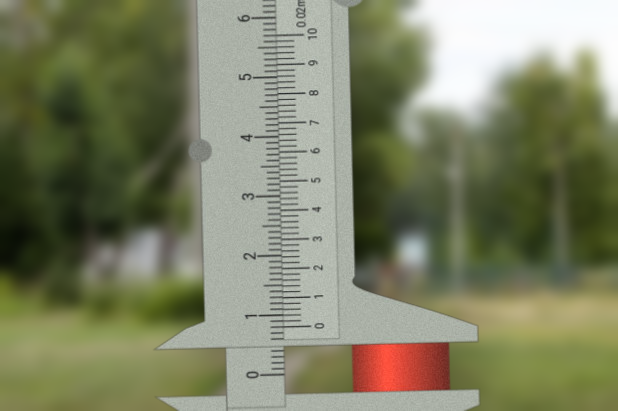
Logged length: 8.0 mm
